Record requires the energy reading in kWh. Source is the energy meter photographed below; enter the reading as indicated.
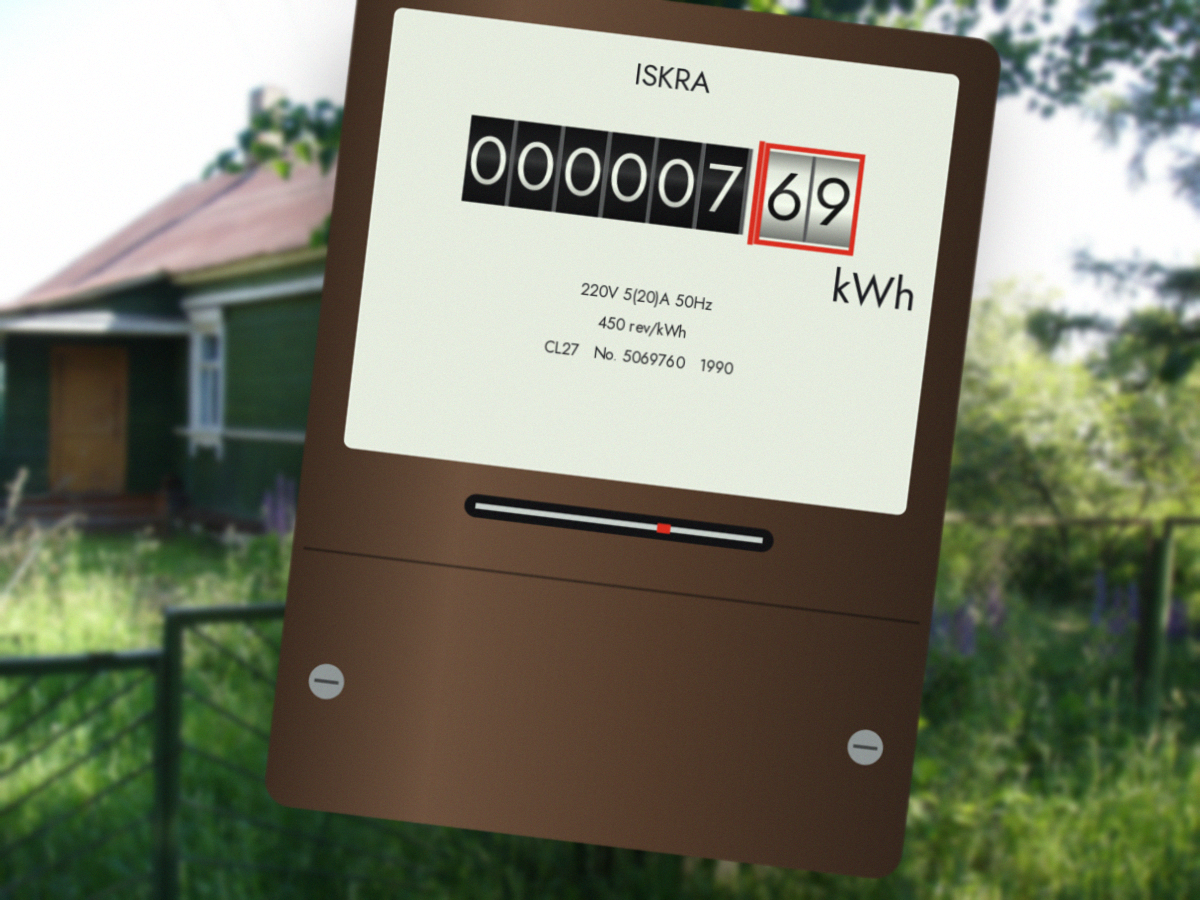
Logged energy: 7.69 kWh
